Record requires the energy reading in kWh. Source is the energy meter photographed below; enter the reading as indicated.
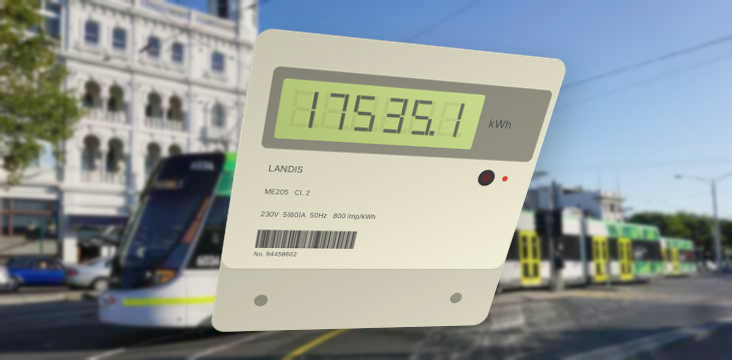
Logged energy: 17535.1 kWh
